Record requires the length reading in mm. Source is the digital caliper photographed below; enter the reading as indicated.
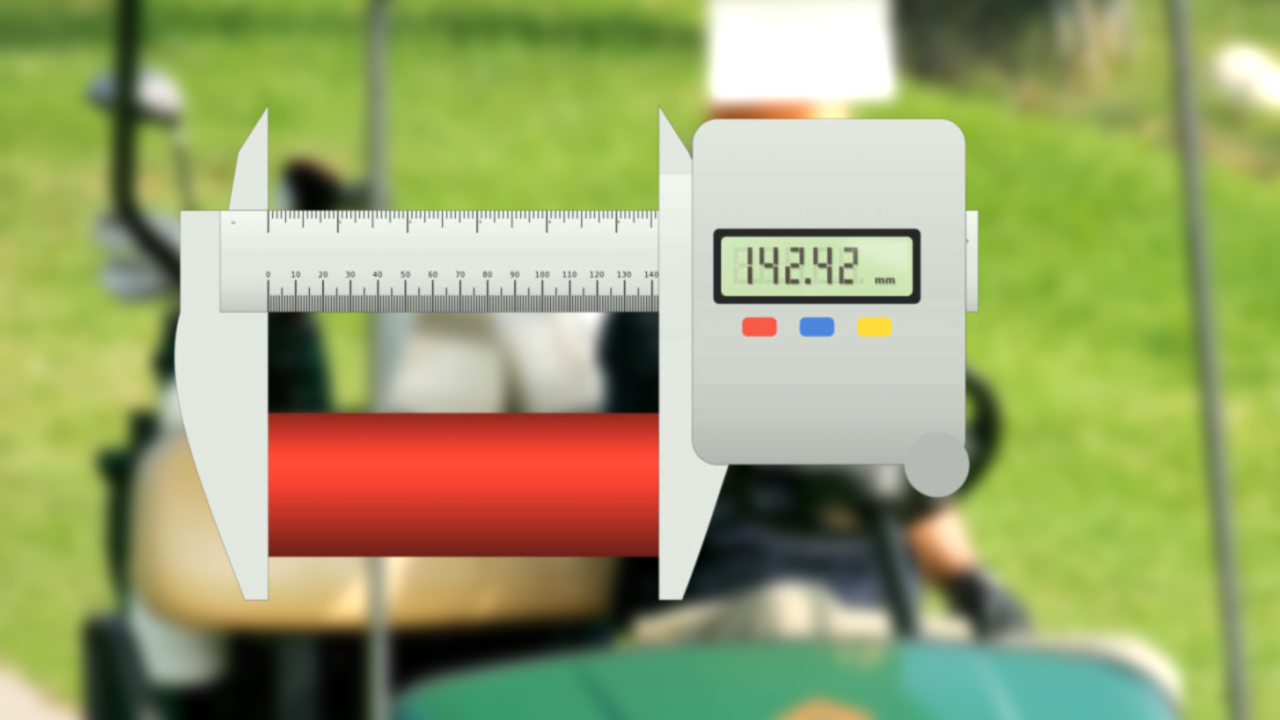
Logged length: 142.42 mm
